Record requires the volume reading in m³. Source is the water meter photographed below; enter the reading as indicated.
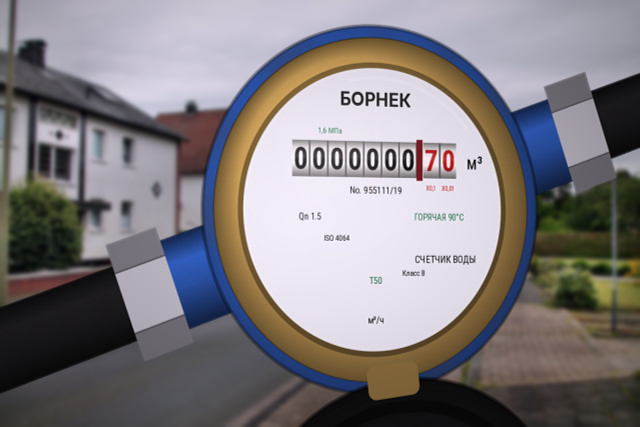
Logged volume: 0.70 m³
